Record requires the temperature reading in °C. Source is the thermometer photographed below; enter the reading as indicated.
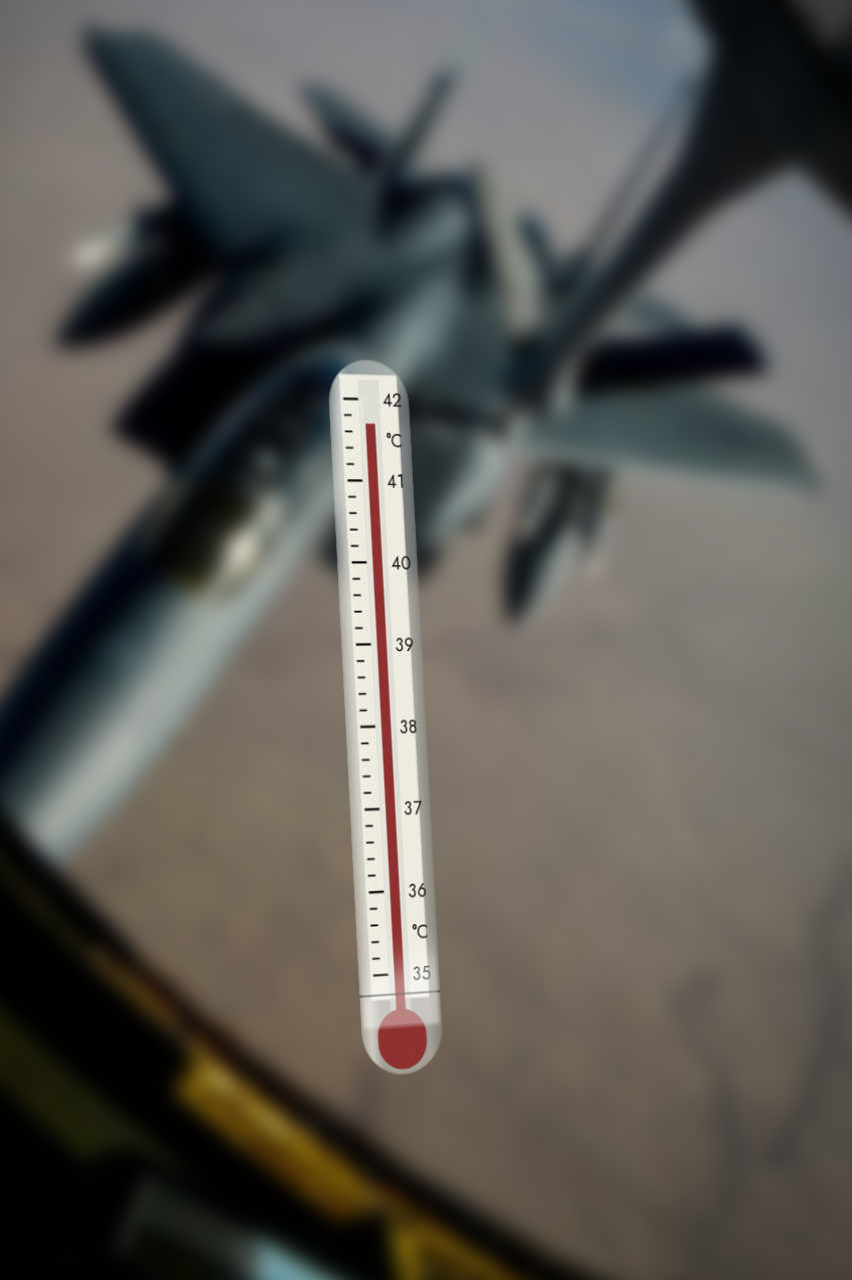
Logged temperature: 41.7 °C
